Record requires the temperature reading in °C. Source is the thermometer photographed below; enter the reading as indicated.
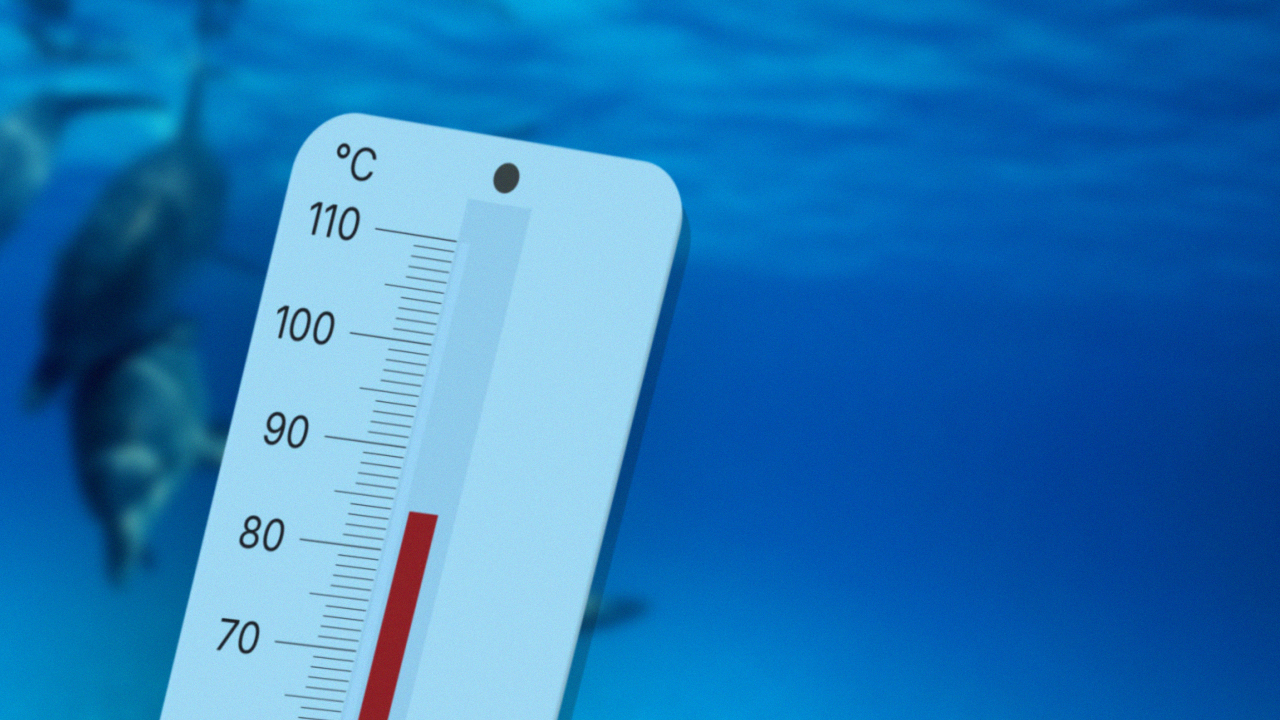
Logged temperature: 84 °C
